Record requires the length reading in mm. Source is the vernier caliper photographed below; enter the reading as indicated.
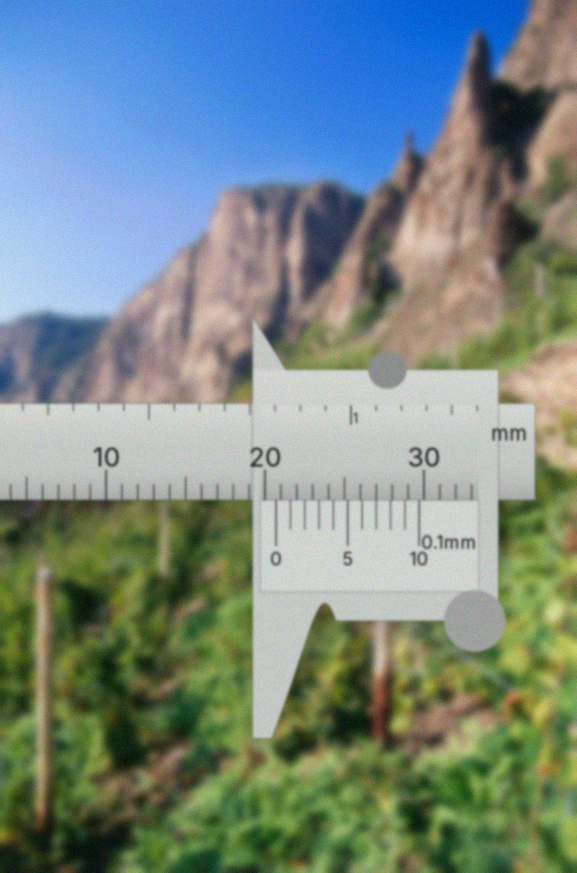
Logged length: 20.7 mm
